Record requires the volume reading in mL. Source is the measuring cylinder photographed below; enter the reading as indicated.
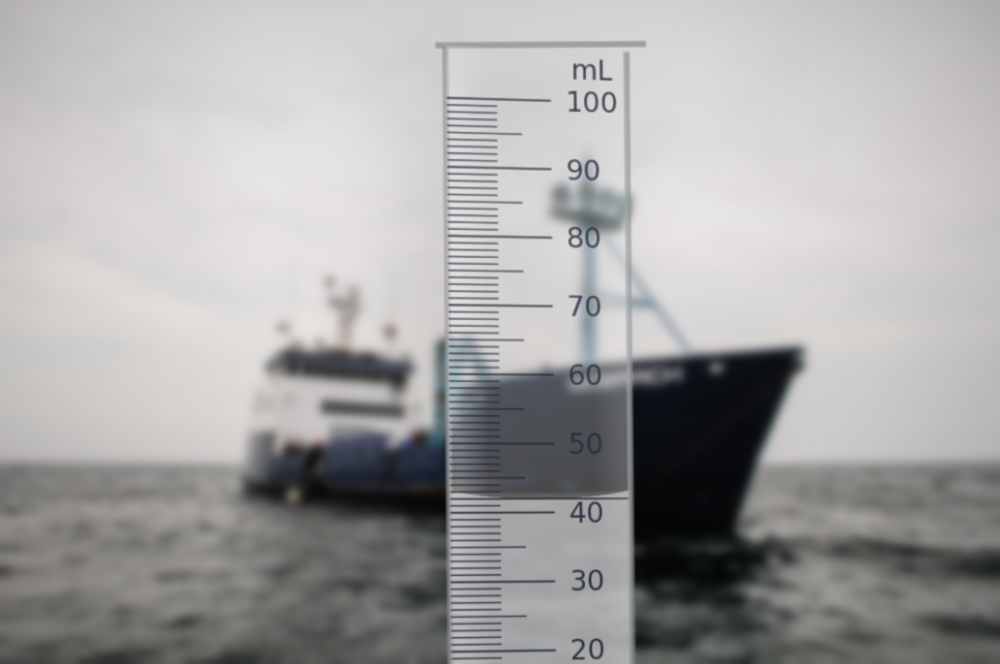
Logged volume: 42 mL
